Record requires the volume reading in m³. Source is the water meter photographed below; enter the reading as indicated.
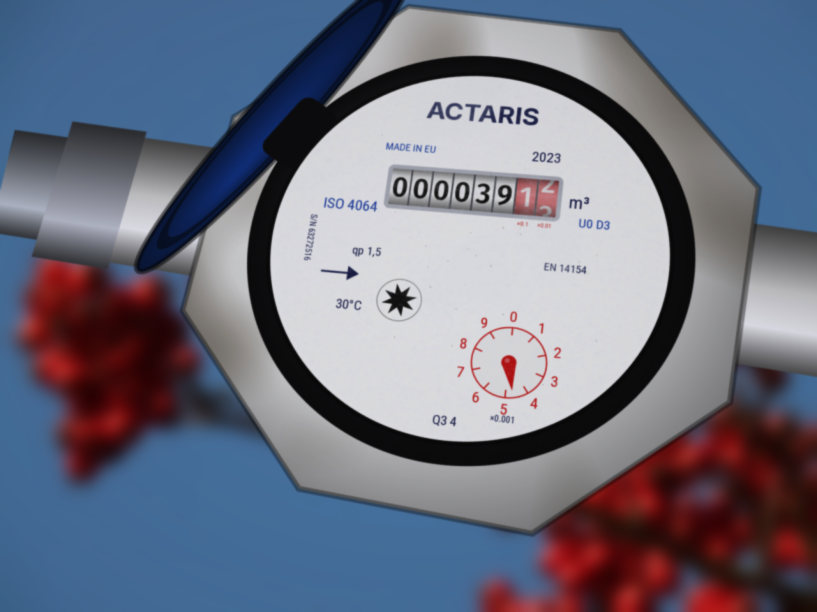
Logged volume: 39.124 m³
